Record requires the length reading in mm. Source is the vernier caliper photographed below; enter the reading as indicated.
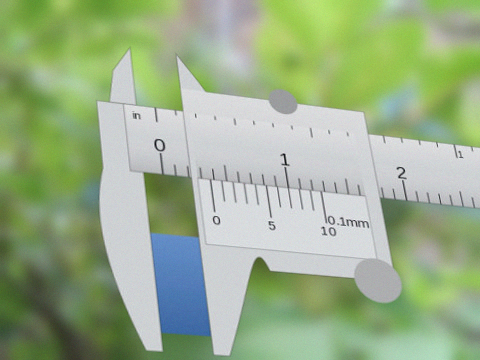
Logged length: 3.7 mm
